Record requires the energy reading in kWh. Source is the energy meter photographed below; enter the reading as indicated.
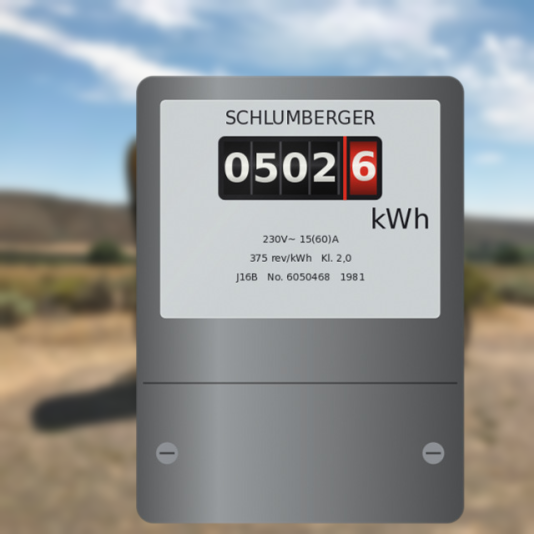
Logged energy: 502.6 kWh
